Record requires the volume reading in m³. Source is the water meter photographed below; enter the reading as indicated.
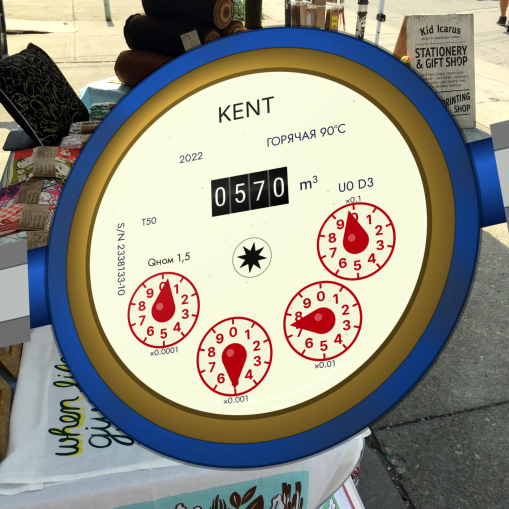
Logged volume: 569.9750 m³
